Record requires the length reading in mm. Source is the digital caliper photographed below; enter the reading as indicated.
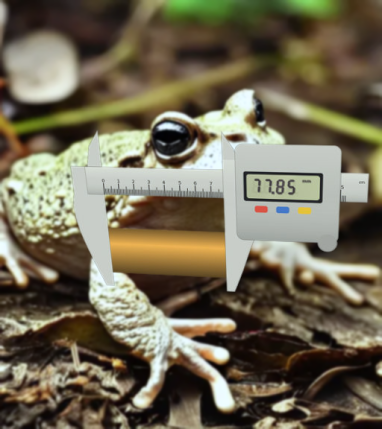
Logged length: 77.85 mm
